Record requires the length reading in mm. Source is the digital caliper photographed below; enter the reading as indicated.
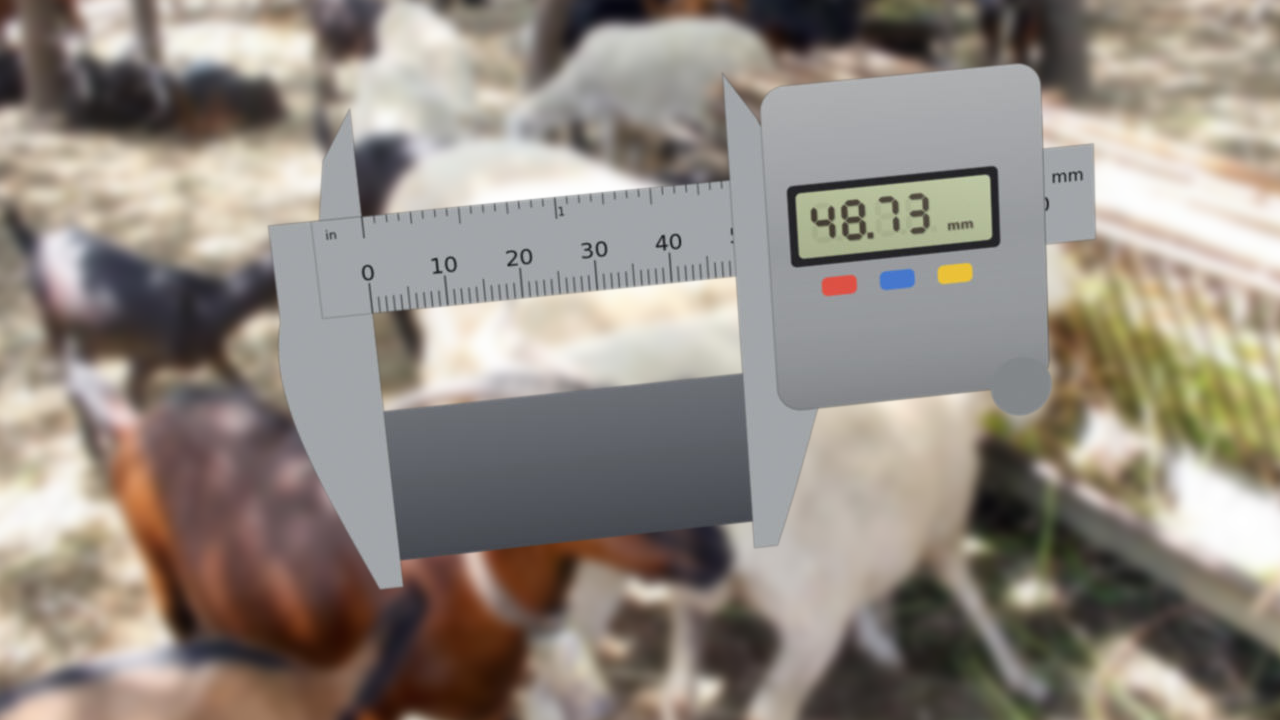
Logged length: 48.73 mm
